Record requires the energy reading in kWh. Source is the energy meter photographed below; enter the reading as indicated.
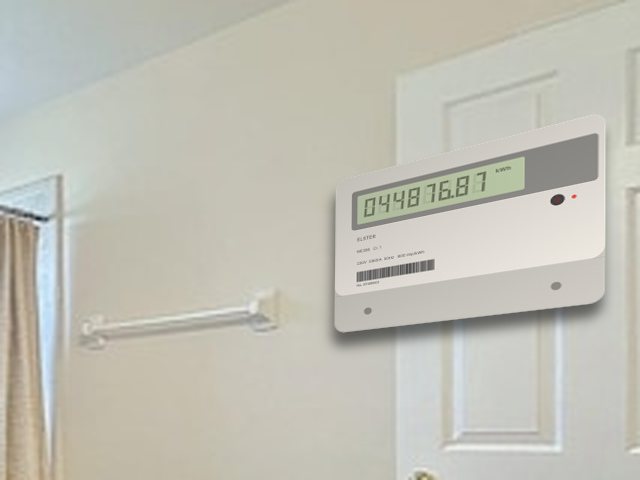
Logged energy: 44876.87 kWh
